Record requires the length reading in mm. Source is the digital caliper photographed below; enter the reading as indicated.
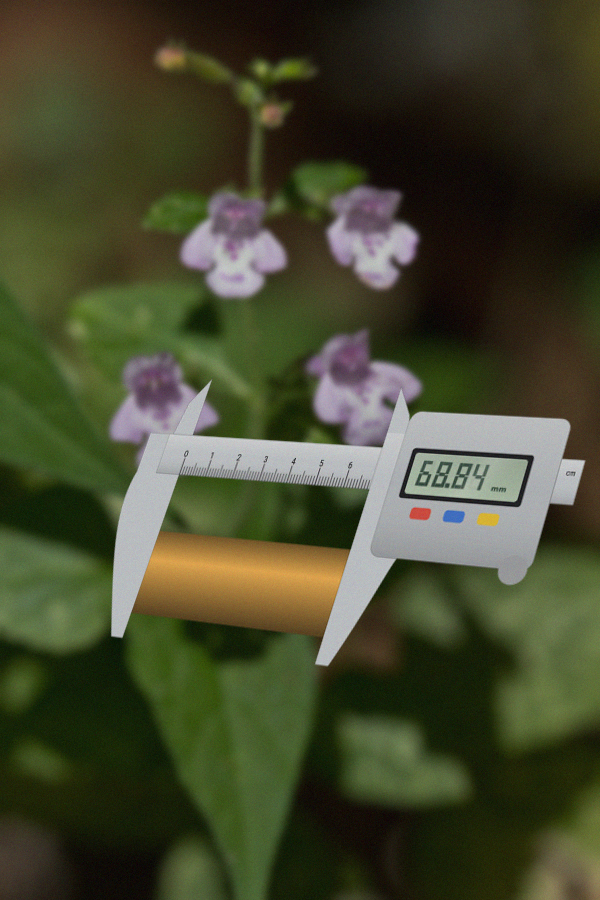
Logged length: 68.84 mm
